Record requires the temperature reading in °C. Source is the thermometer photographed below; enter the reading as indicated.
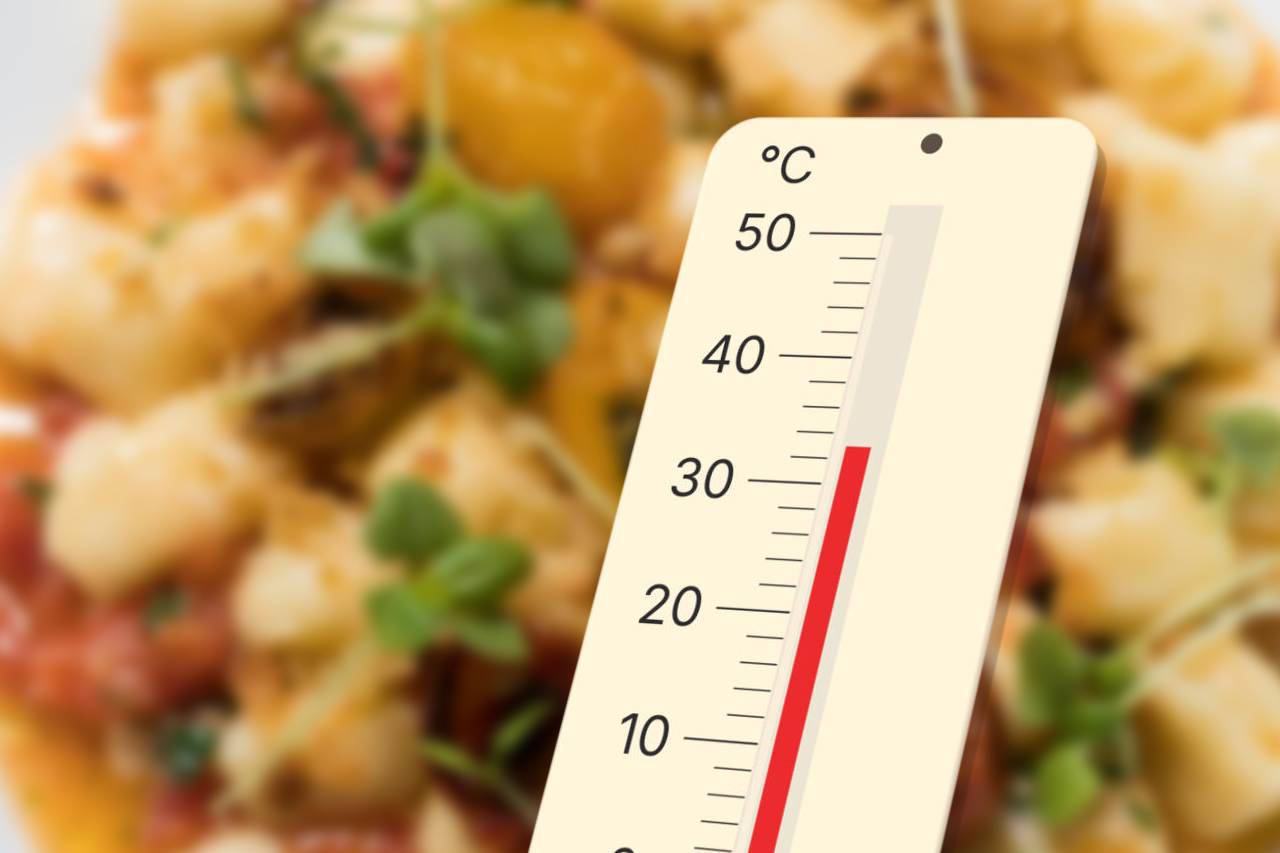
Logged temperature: 33 °C
